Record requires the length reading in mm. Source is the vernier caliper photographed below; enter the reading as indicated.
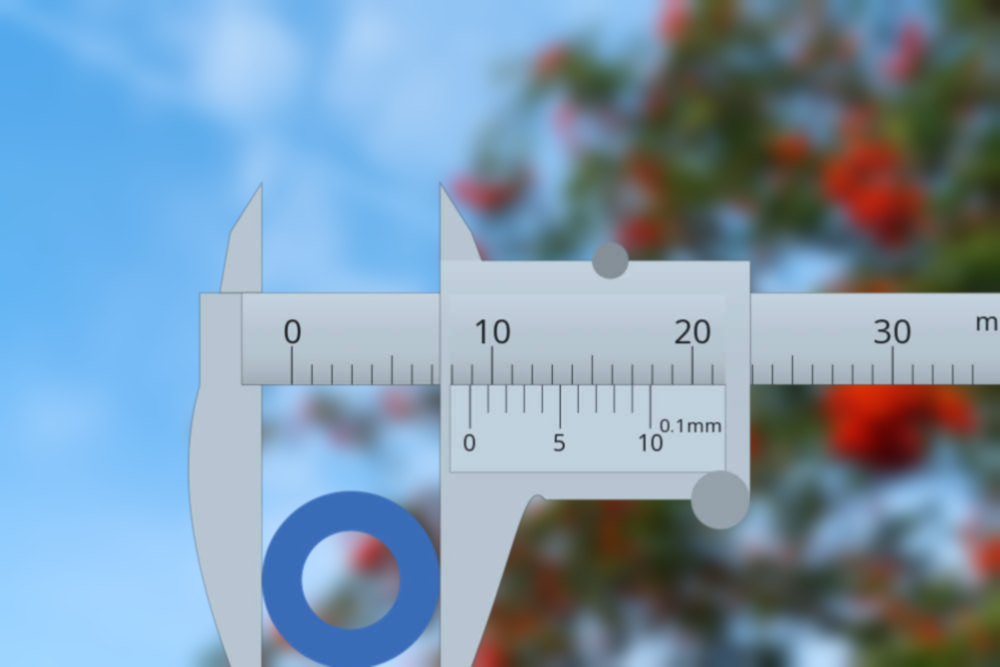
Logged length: 8.9 mm
